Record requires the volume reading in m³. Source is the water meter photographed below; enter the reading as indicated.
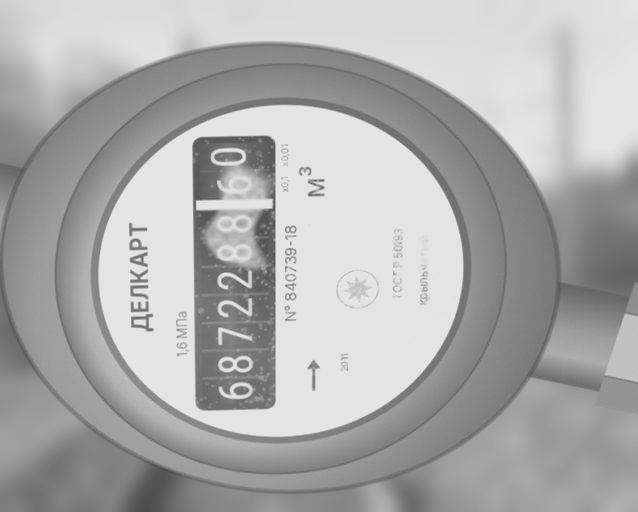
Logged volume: 6872288.60 m³
